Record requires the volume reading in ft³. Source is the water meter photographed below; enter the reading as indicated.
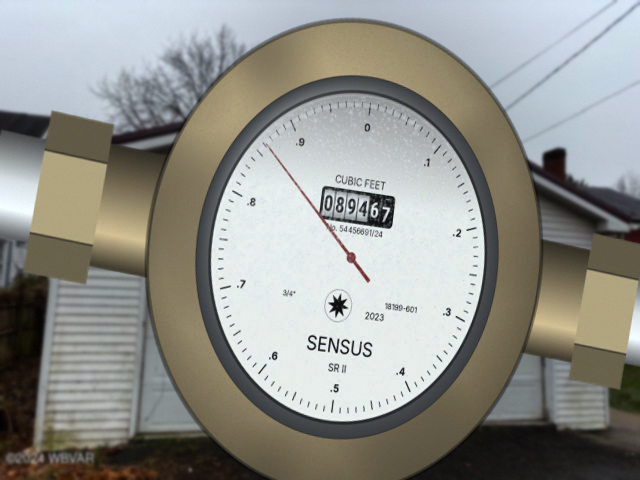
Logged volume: 89466.86 ft³
